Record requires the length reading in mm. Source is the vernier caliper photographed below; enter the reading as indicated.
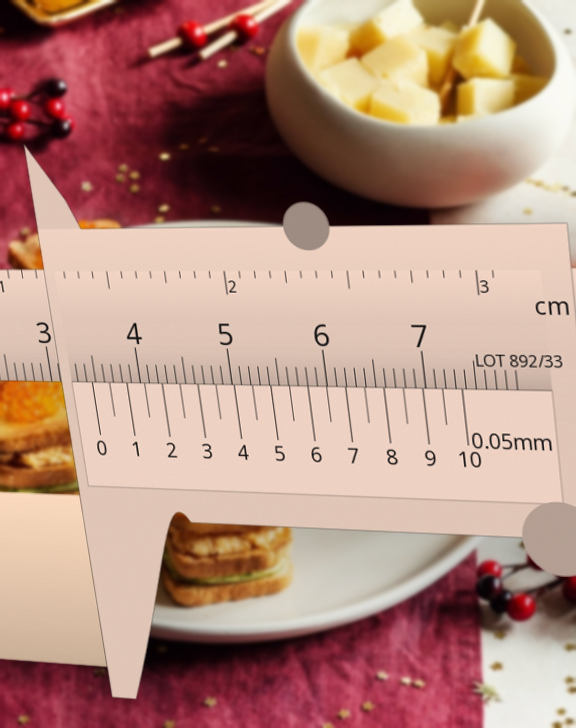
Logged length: 34.6 mm
